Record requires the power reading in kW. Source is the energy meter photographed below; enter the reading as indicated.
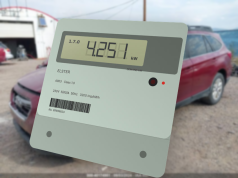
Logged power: 4.251 kW
